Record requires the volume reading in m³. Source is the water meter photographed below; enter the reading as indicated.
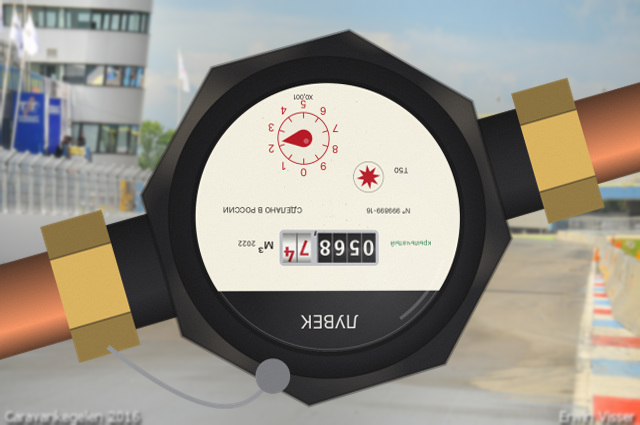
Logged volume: 568.742 m³
